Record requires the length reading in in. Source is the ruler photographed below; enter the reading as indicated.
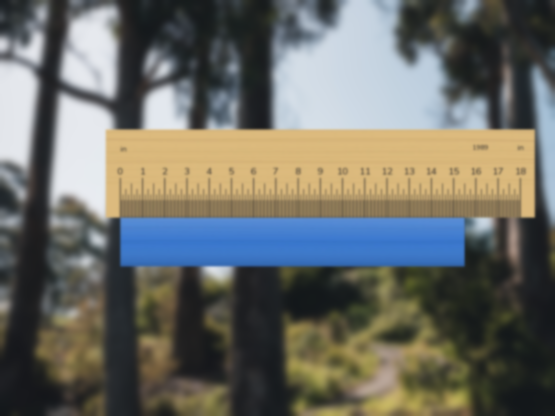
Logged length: 15.5 in
